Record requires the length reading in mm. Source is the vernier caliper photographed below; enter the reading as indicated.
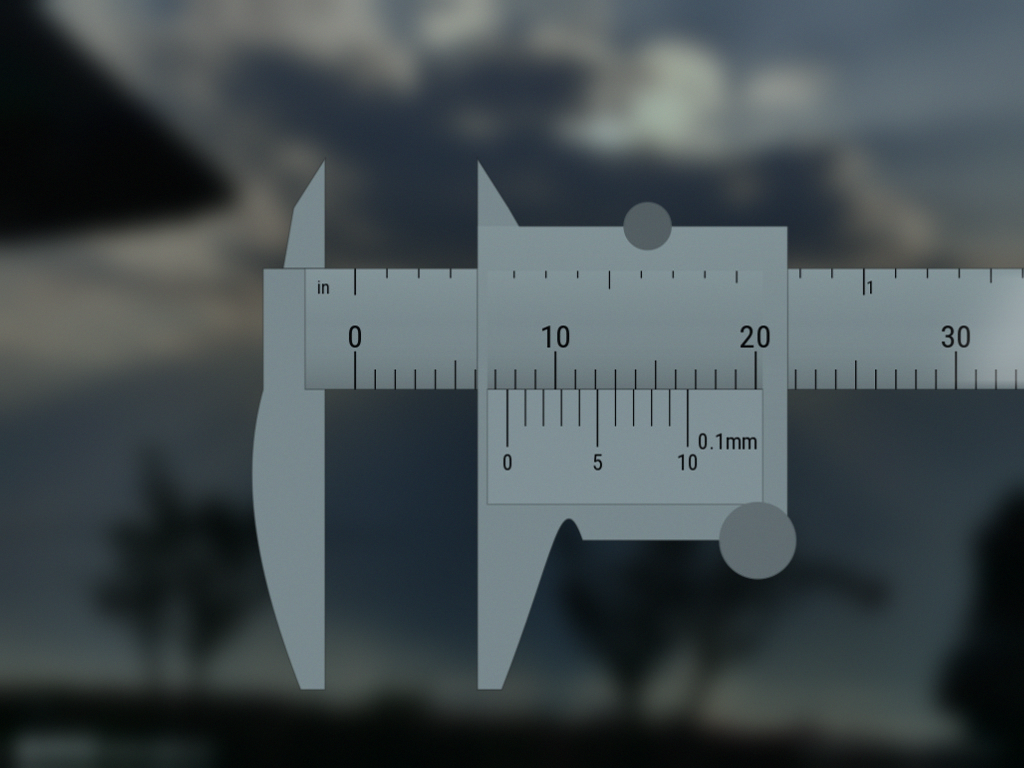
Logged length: 7.6 mm
